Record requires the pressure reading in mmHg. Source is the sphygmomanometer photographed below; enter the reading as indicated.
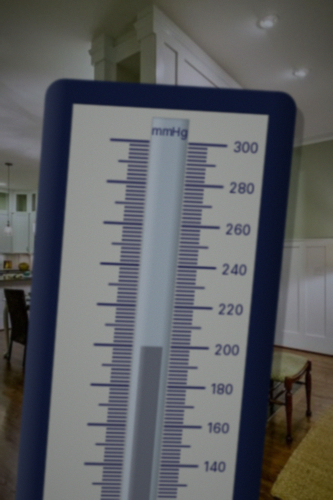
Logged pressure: 200 mmHg
